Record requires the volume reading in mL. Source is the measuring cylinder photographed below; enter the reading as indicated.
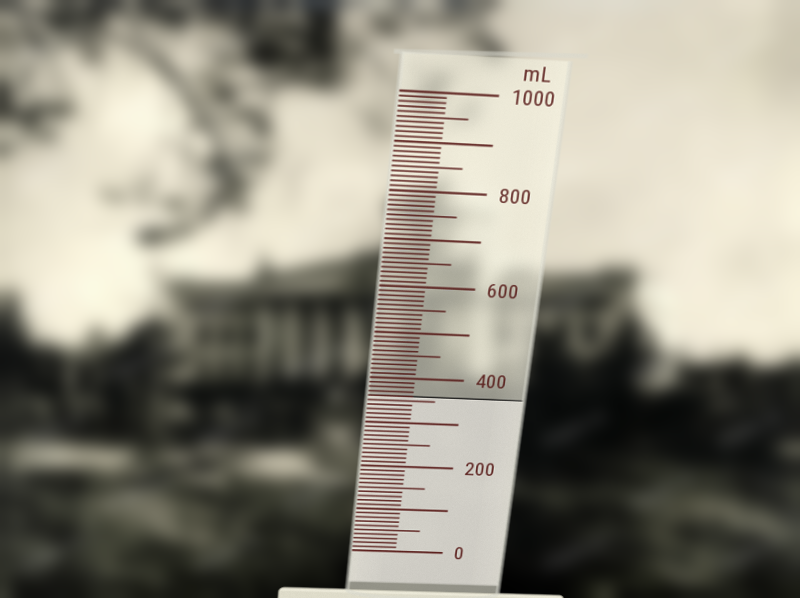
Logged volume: 360 mL
